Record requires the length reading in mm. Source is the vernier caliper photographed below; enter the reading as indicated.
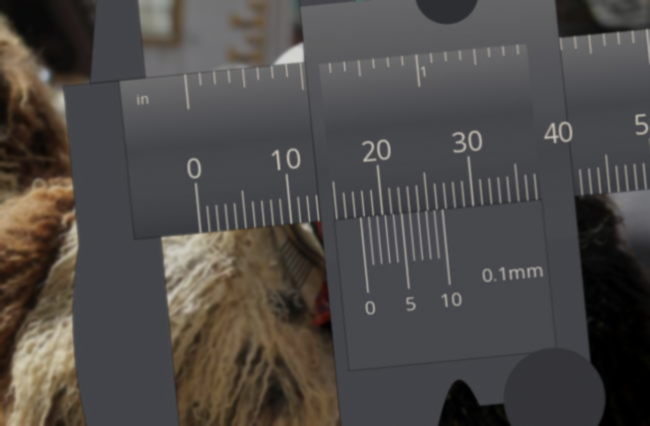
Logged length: 17.6 mm
